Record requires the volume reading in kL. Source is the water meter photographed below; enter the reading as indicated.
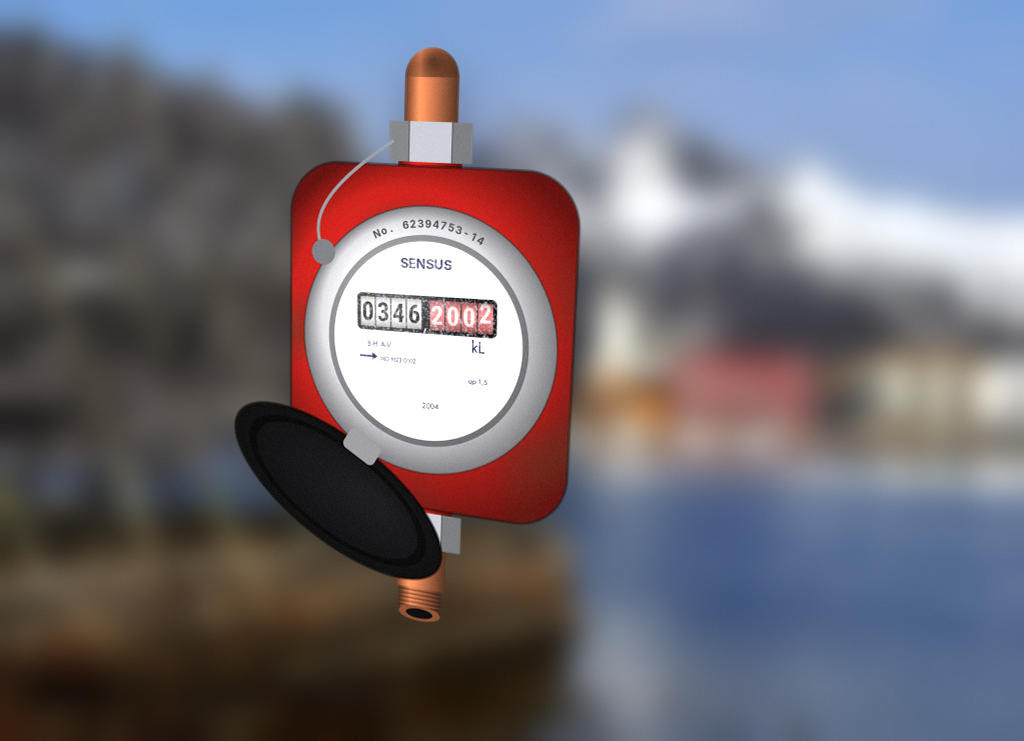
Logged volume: 346.2002 kL
